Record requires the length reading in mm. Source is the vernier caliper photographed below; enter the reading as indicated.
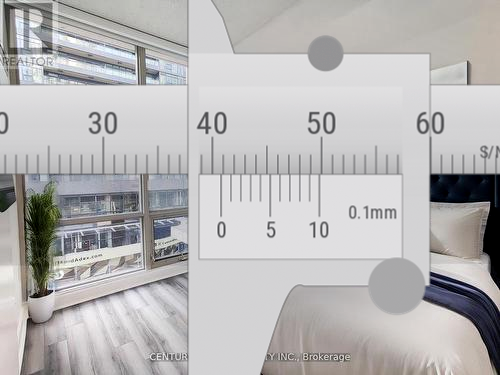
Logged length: 40.8 mm
